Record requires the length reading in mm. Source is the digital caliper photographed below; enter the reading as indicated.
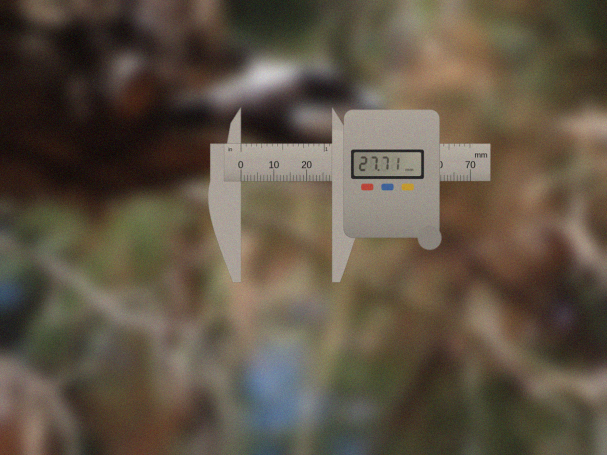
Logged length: 27.71 mm
